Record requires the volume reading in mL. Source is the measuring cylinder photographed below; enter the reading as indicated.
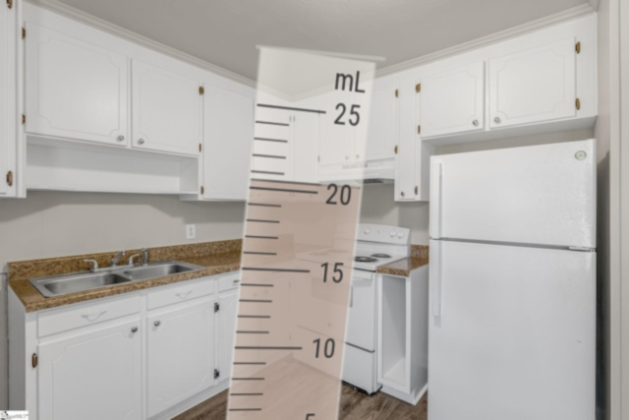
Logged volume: 20.5 mL
